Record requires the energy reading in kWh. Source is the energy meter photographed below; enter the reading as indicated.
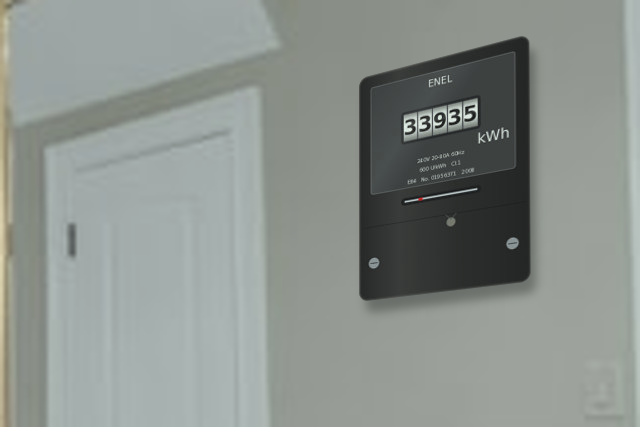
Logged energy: 33935 kWh
